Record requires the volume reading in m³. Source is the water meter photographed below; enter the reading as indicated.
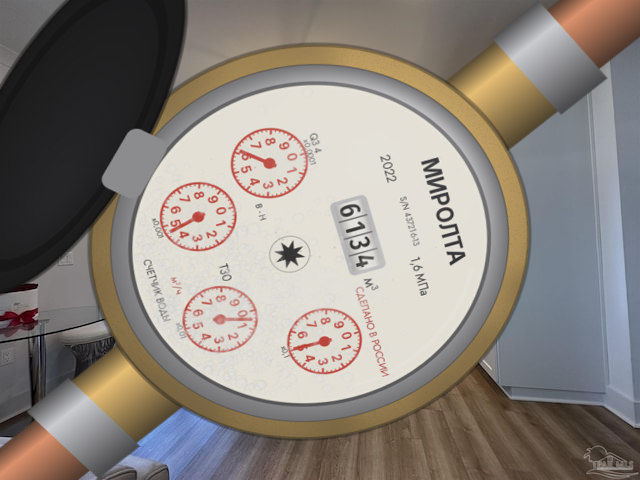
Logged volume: 6134.5046 m³
